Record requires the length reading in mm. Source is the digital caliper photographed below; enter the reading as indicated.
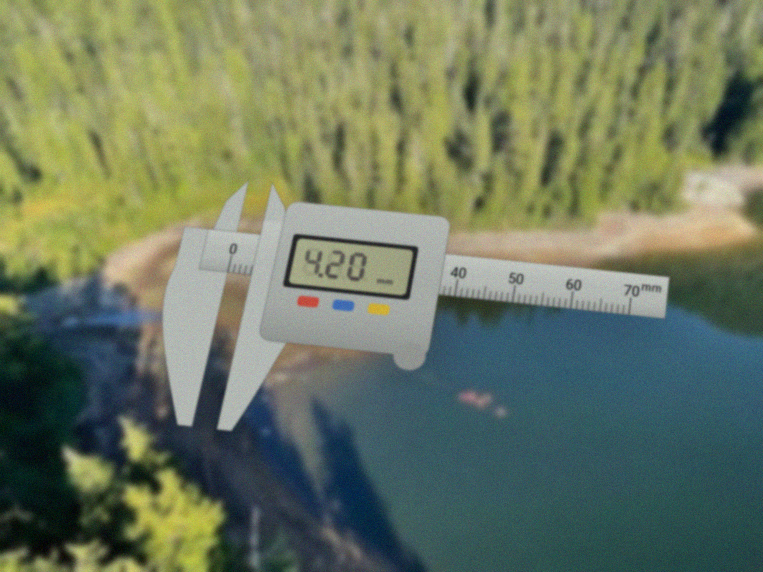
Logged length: 4.20 mm
